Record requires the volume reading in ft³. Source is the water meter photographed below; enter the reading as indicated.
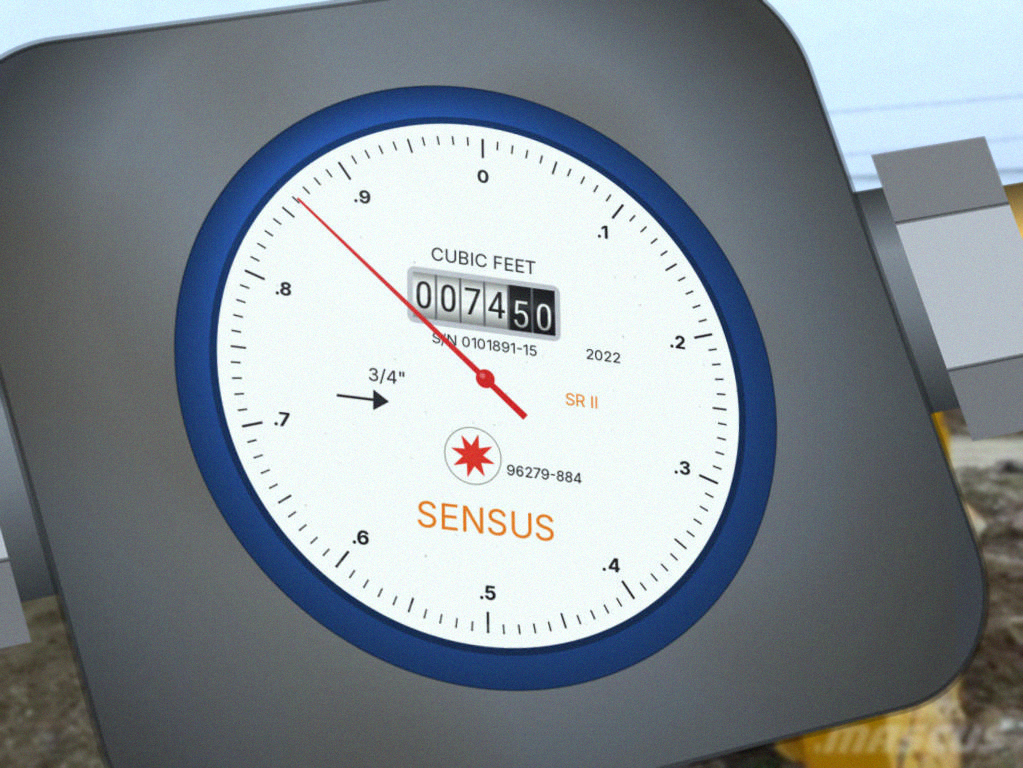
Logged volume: 7449.86 ft³
